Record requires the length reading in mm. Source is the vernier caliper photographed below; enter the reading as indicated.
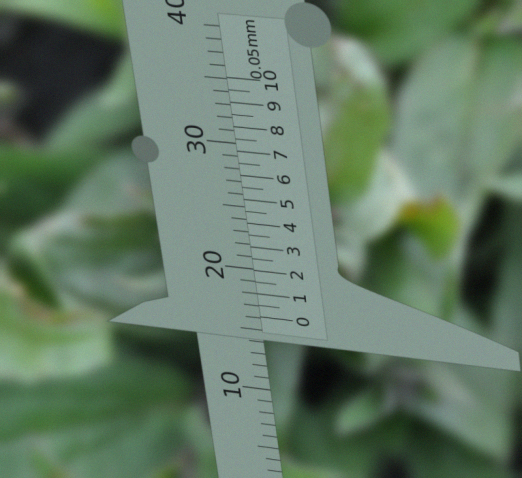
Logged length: 16.1 mm
